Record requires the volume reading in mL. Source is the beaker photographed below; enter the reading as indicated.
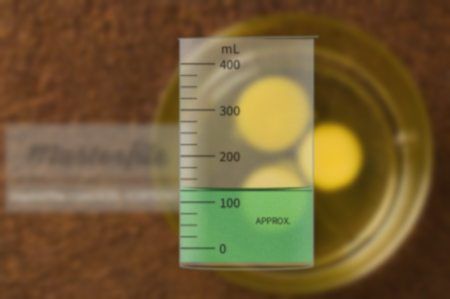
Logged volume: 125 mL
